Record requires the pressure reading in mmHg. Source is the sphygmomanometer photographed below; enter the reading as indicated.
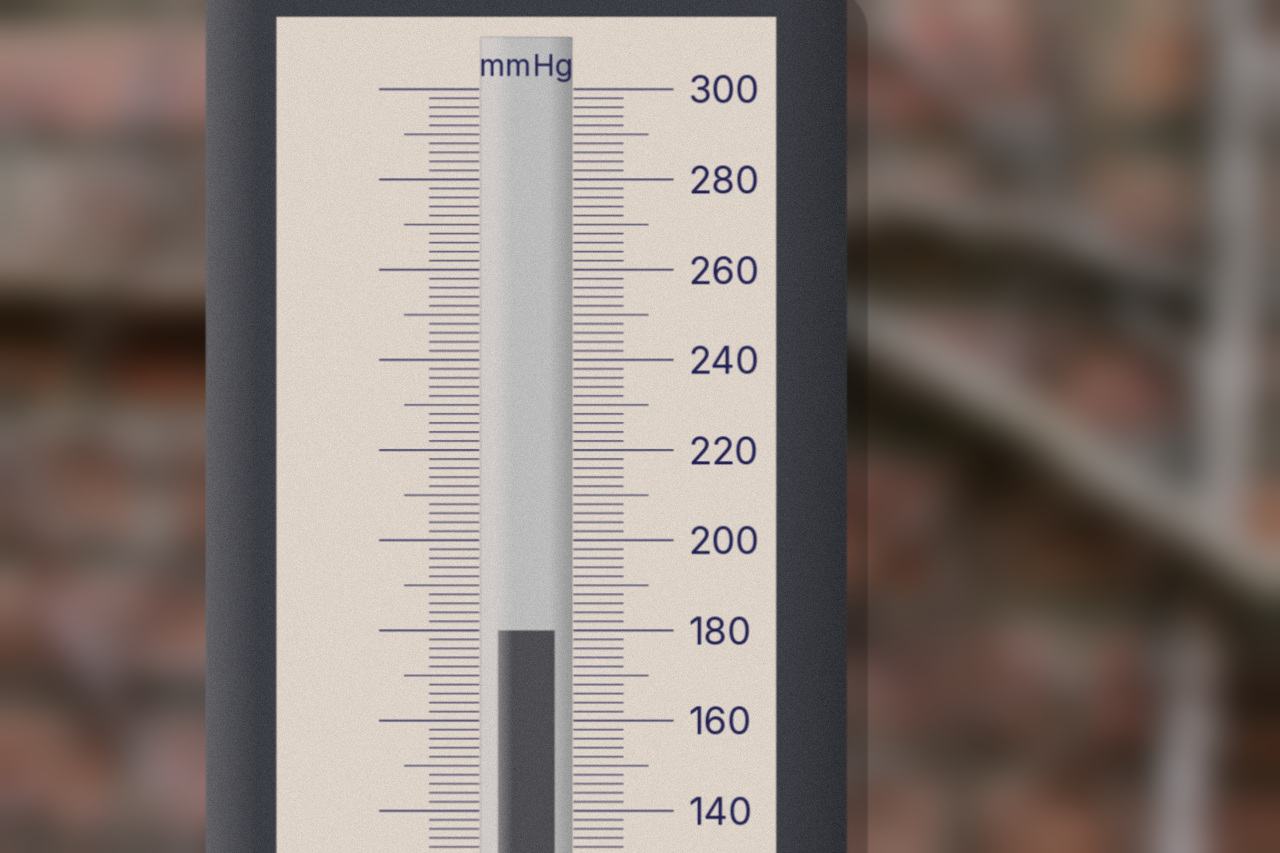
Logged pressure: 180 mmHg
